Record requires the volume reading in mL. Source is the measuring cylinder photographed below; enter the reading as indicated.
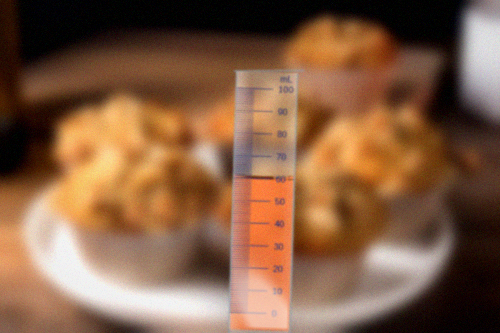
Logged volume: 60 mL
